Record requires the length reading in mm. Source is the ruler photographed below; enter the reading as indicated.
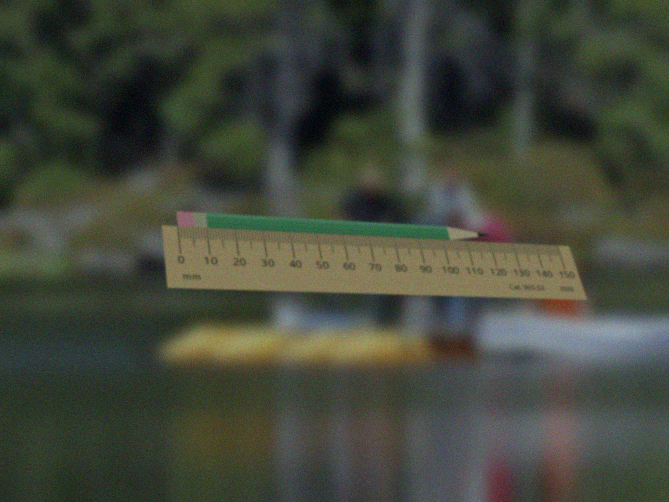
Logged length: 120 mm
